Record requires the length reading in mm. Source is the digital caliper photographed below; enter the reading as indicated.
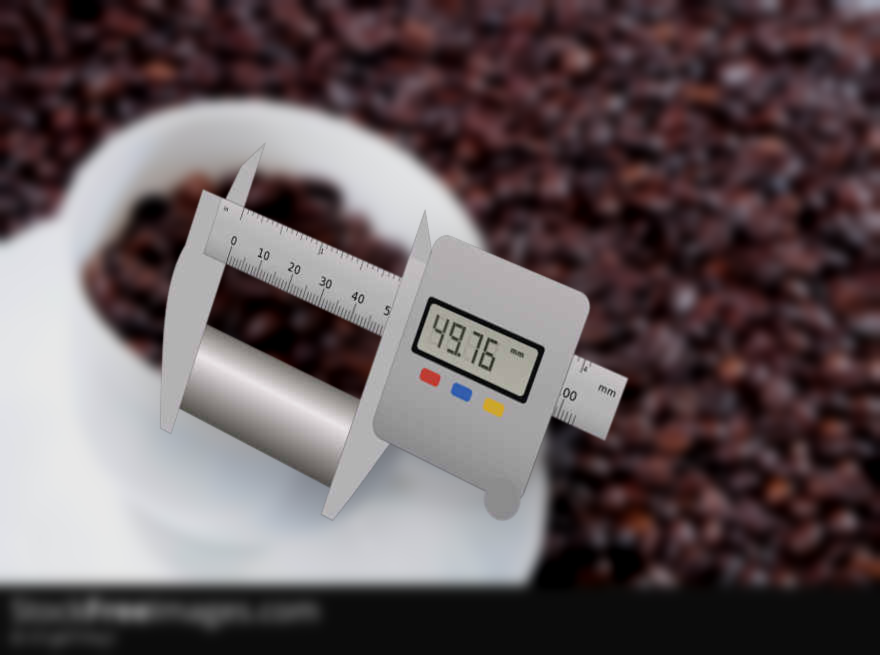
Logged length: 49.76 mm
